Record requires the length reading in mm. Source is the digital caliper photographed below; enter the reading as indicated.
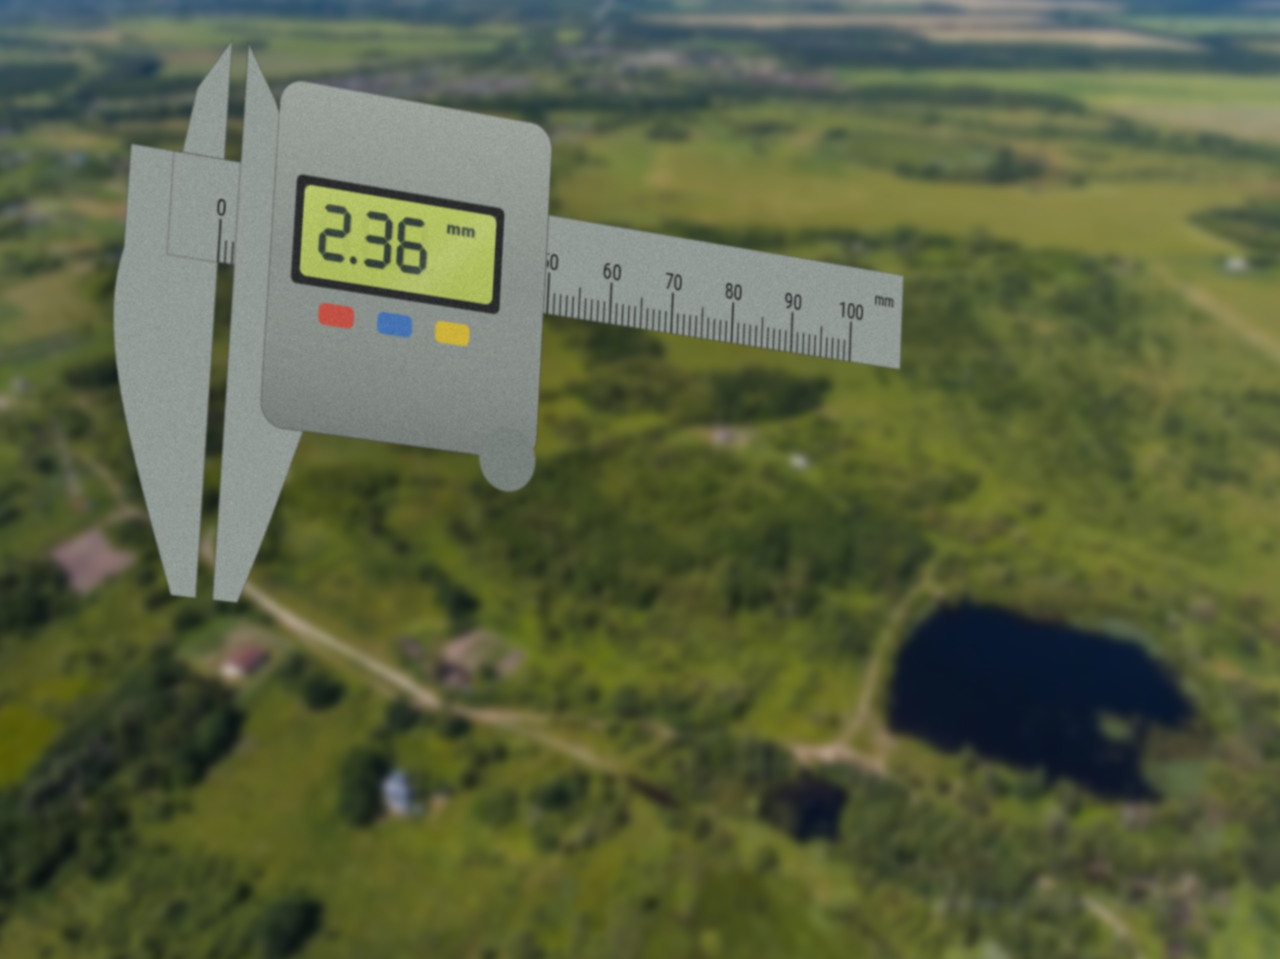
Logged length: 2.36 mm
